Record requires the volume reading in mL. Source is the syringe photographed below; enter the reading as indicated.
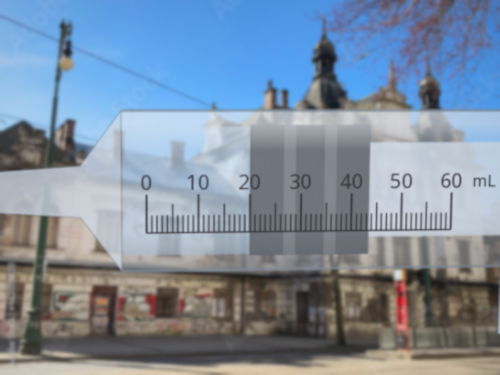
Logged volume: 20 mL
